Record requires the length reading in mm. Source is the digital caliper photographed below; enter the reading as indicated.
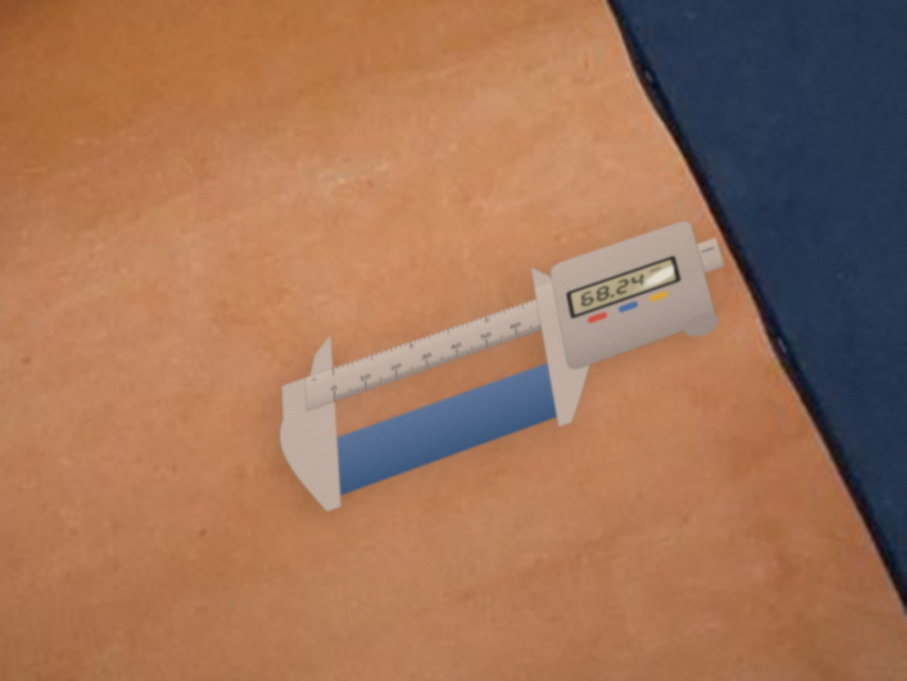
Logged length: 68.24 mm
